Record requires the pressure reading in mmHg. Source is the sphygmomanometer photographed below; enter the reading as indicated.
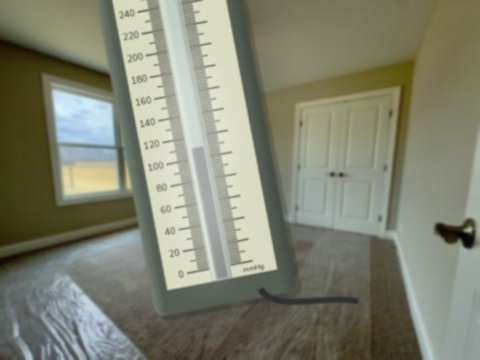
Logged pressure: 110 mmHg
